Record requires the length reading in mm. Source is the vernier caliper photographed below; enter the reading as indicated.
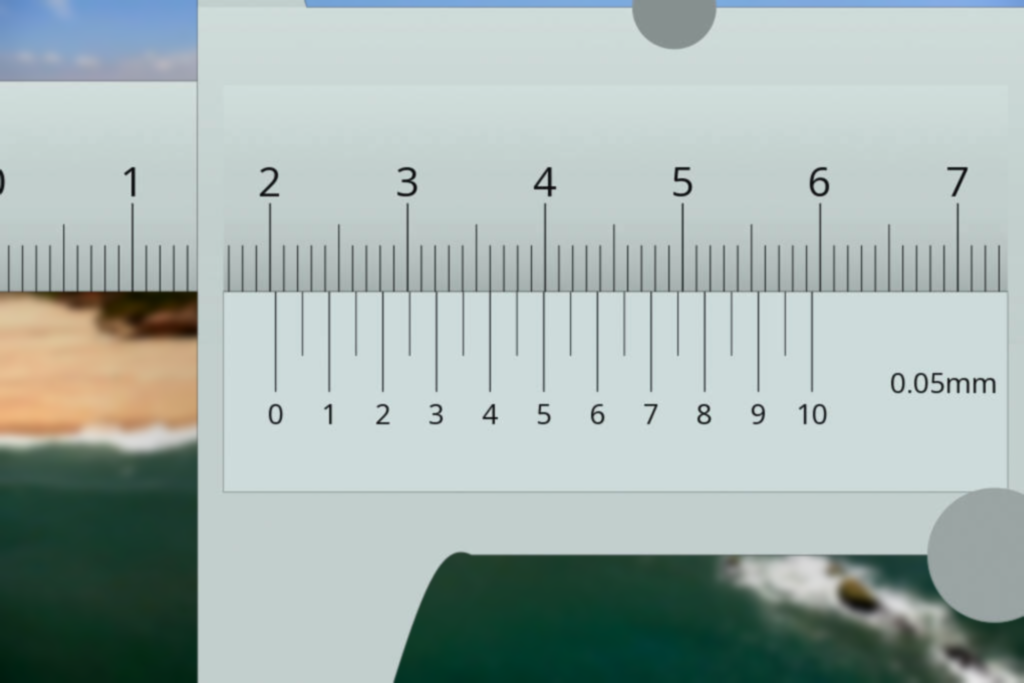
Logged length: 20.4 mm
